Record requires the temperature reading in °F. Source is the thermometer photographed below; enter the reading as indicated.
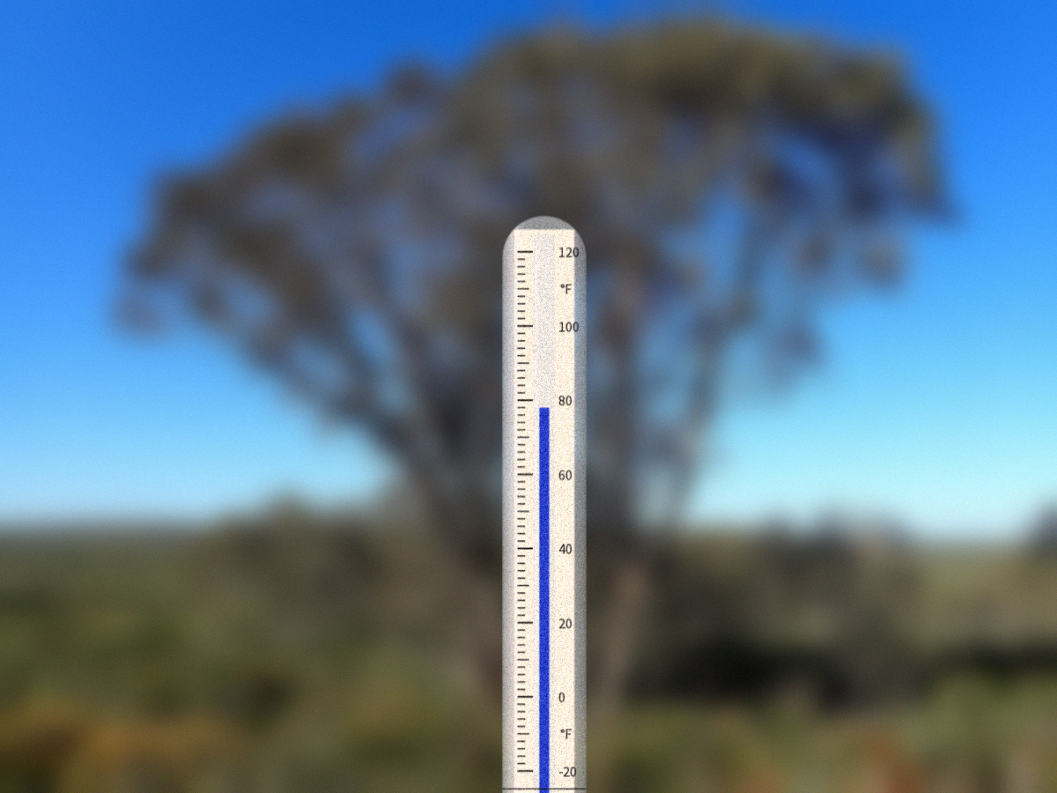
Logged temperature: 78 °F
